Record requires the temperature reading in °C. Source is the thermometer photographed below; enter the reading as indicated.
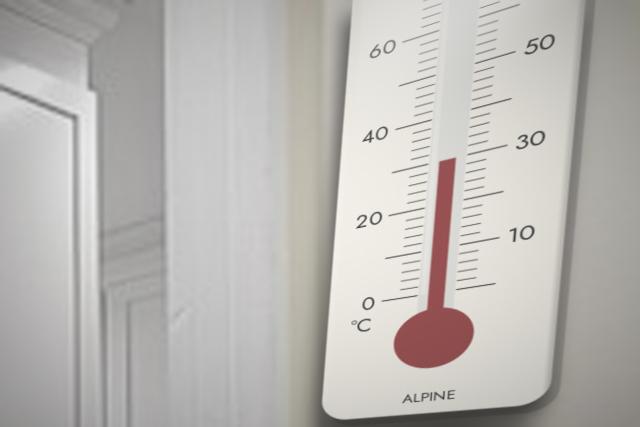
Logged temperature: 30 °C
